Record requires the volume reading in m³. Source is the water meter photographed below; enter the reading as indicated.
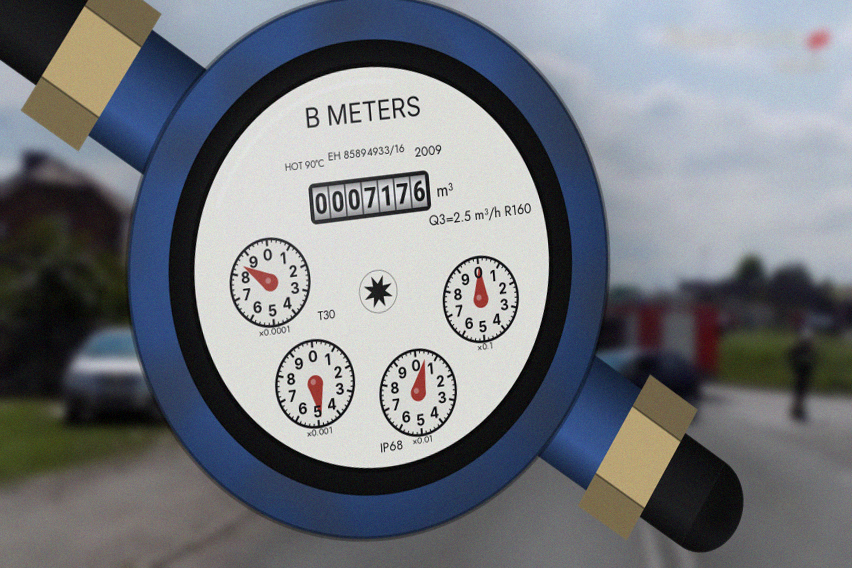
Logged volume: 7176.0048 m³
